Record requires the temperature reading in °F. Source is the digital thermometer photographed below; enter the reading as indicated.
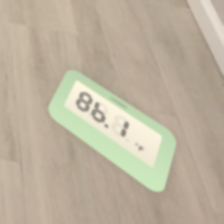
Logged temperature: 86.1 °F
